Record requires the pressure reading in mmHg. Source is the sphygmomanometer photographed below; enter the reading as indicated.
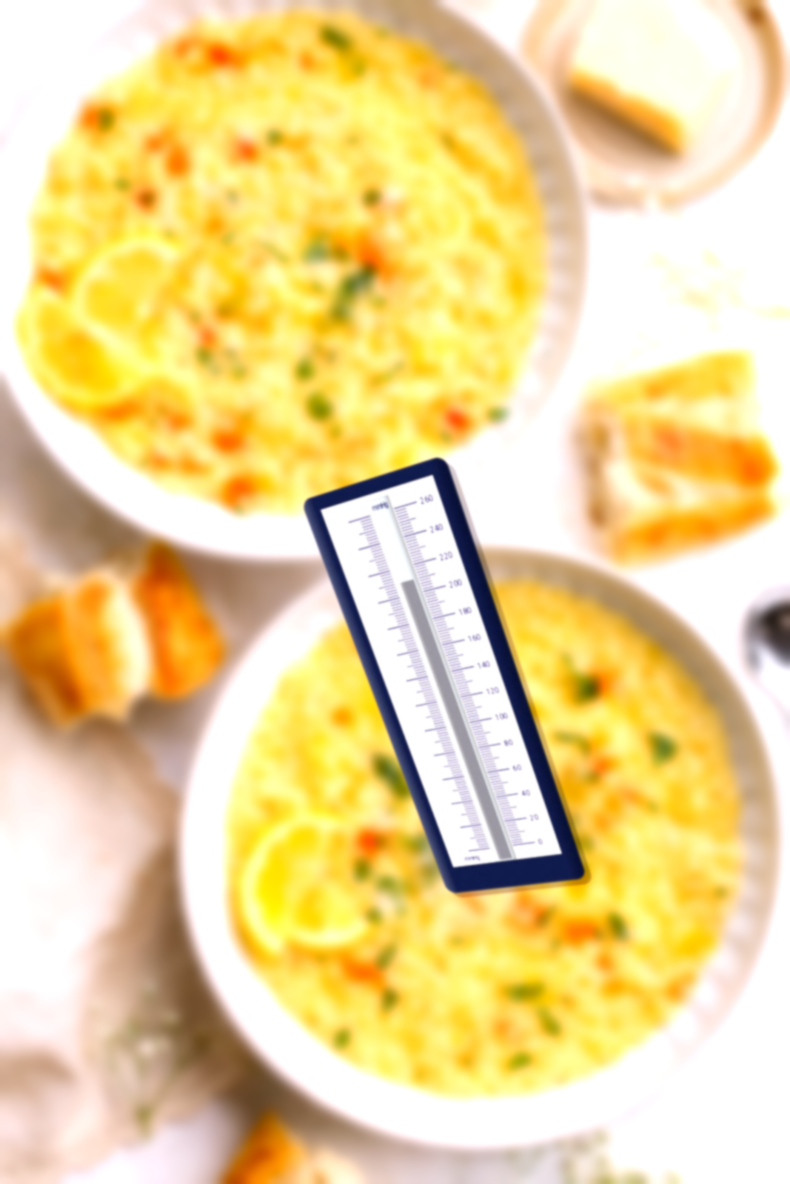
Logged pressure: 210 mmHg
